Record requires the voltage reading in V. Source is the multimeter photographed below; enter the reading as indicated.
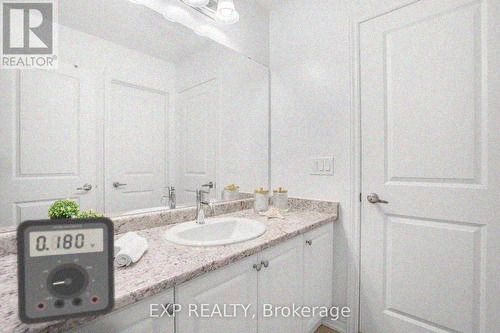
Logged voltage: 0.180 V
